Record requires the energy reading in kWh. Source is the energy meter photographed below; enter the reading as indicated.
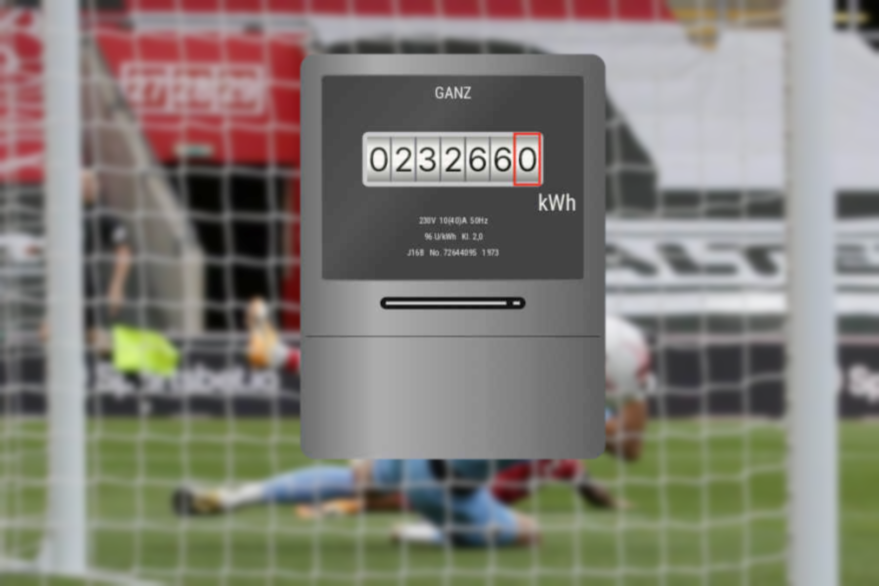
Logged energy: 23266.0 kWh
